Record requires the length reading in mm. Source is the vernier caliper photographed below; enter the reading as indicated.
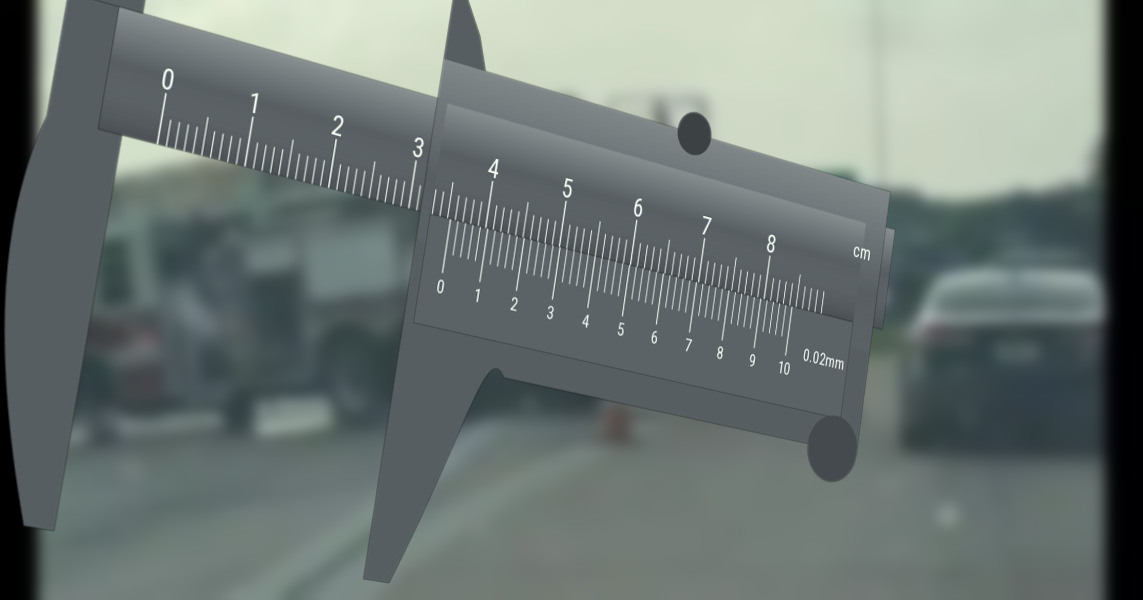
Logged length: 35.4 mm
